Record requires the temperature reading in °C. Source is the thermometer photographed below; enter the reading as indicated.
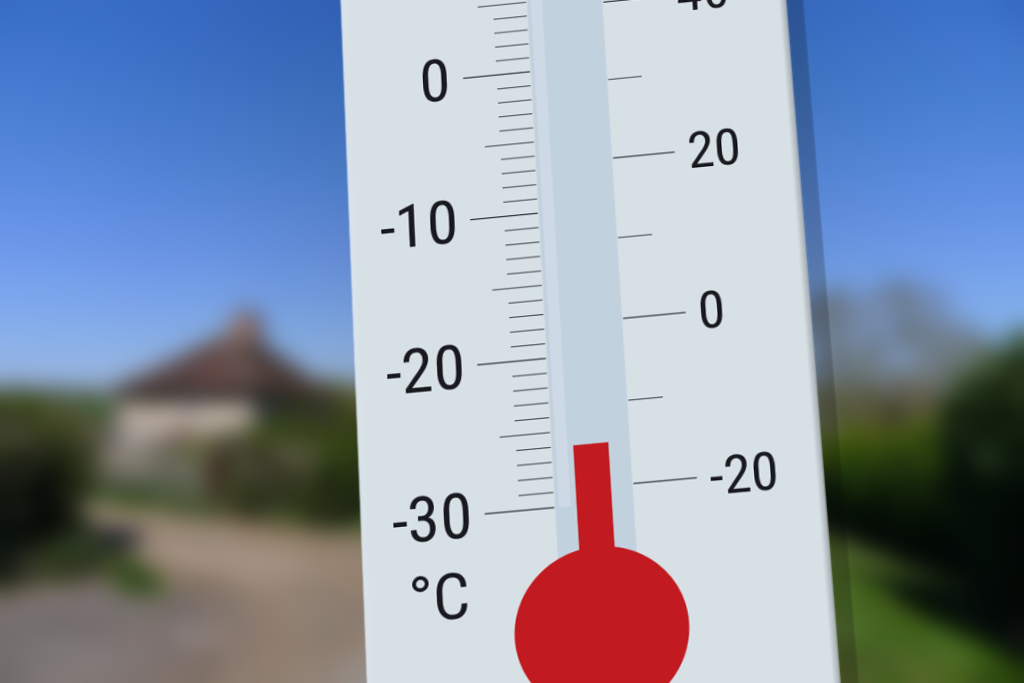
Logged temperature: -26 °C
